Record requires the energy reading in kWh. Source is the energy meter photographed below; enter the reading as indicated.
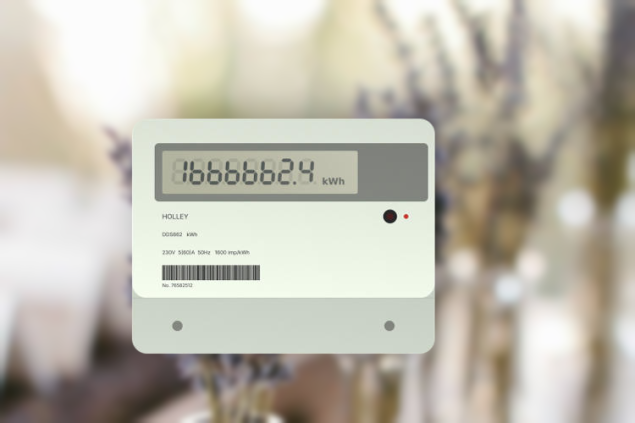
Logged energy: 1666662.4 kWh
